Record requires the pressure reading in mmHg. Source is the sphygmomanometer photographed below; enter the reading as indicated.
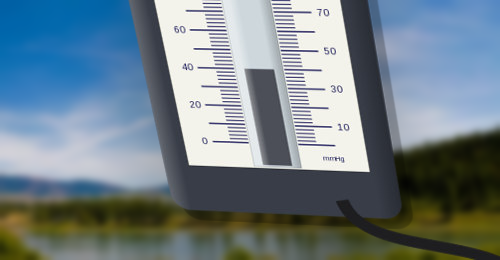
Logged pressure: 40 mmHg
